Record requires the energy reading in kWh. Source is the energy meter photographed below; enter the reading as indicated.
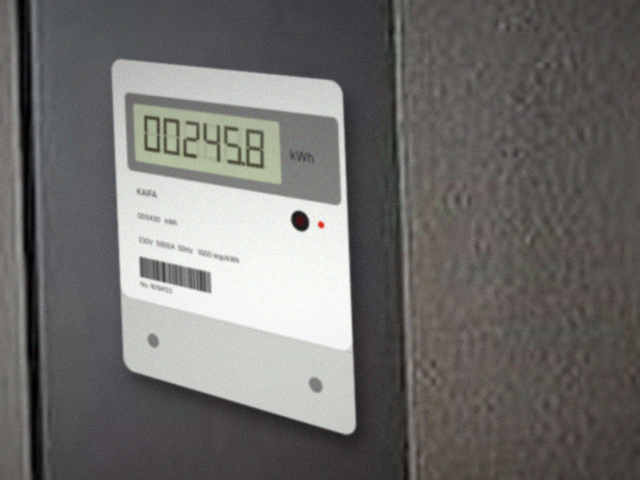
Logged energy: 245.8 kWh
